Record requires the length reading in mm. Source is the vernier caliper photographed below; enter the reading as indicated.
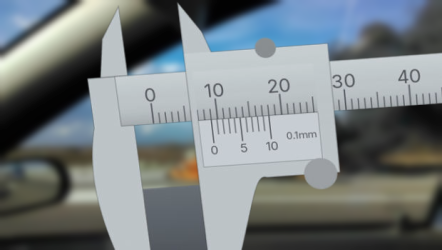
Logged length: 9.0 mm
